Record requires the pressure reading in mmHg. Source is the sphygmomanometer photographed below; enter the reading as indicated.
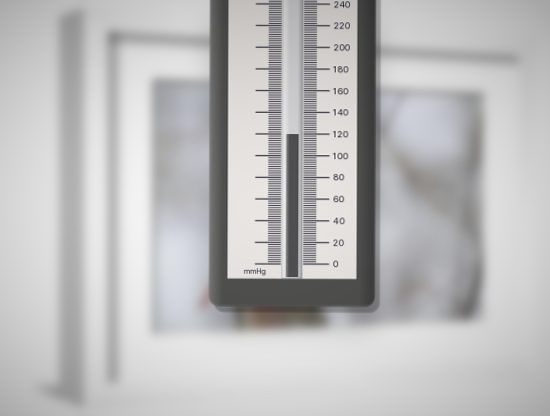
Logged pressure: 120 mmHg
